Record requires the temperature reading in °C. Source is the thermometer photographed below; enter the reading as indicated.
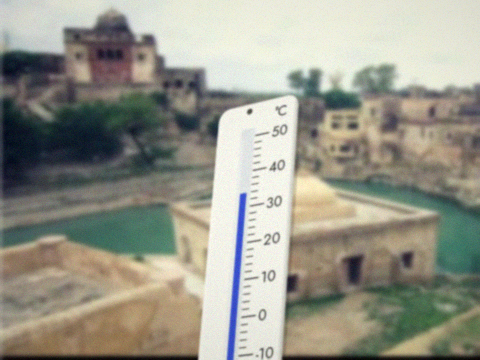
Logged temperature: 34 °C
